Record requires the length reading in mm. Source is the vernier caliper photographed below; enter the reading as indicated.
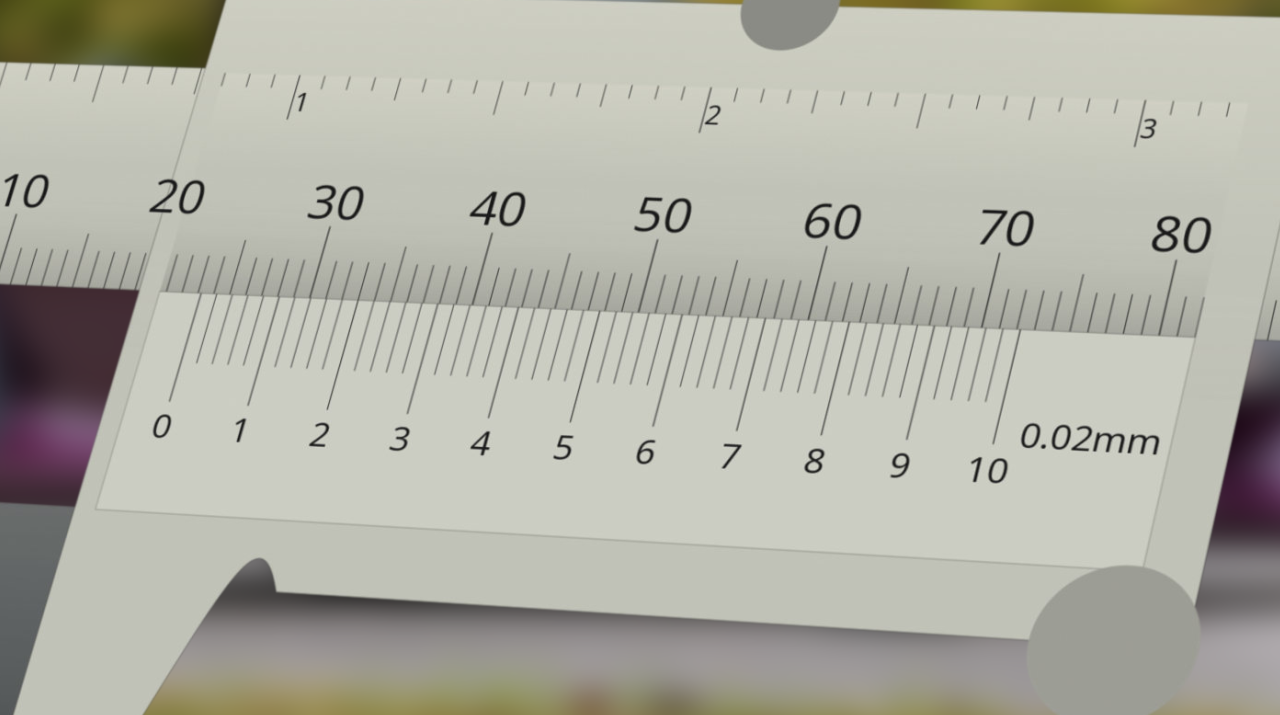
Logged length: 23.2 mm
